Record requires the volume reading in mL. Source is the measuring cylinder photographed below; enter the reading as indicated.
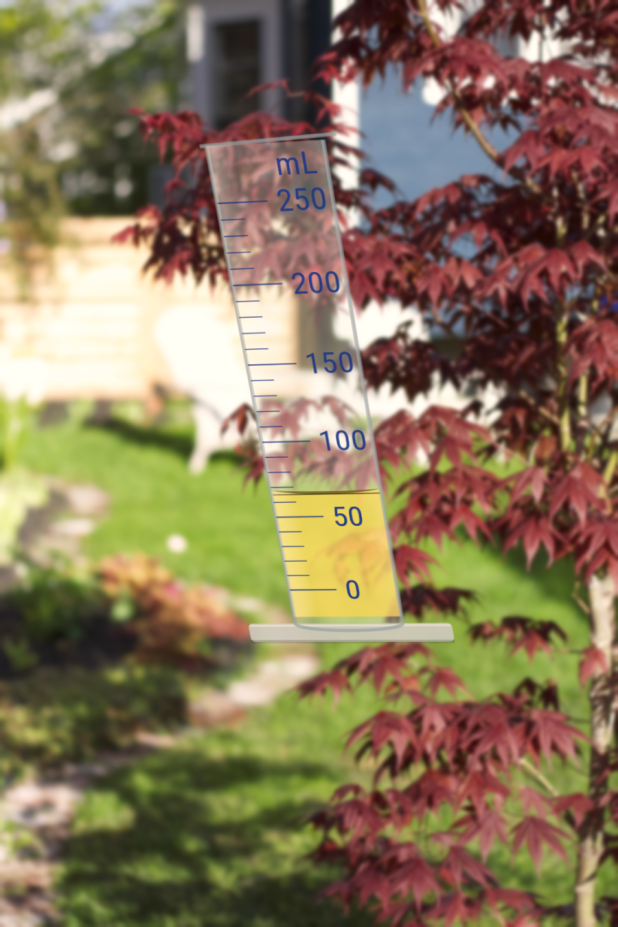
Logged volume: 65 mL
